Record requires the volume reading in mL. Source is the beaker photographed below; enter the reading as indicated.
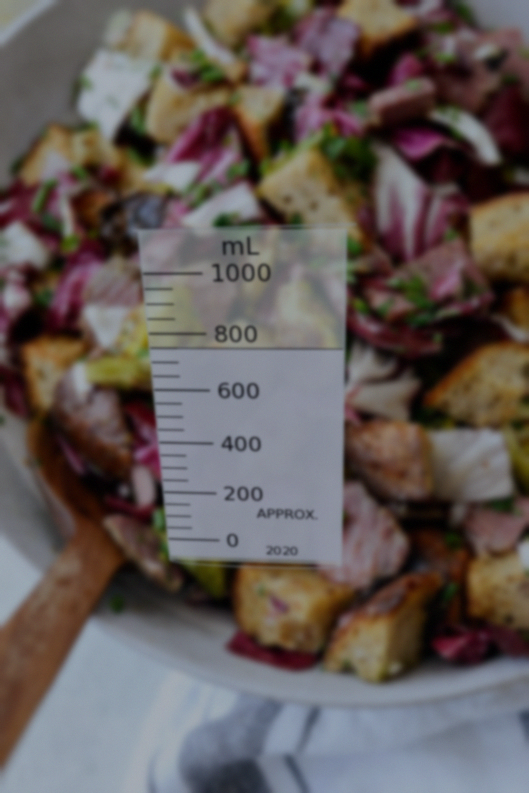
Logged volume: 750 mL
